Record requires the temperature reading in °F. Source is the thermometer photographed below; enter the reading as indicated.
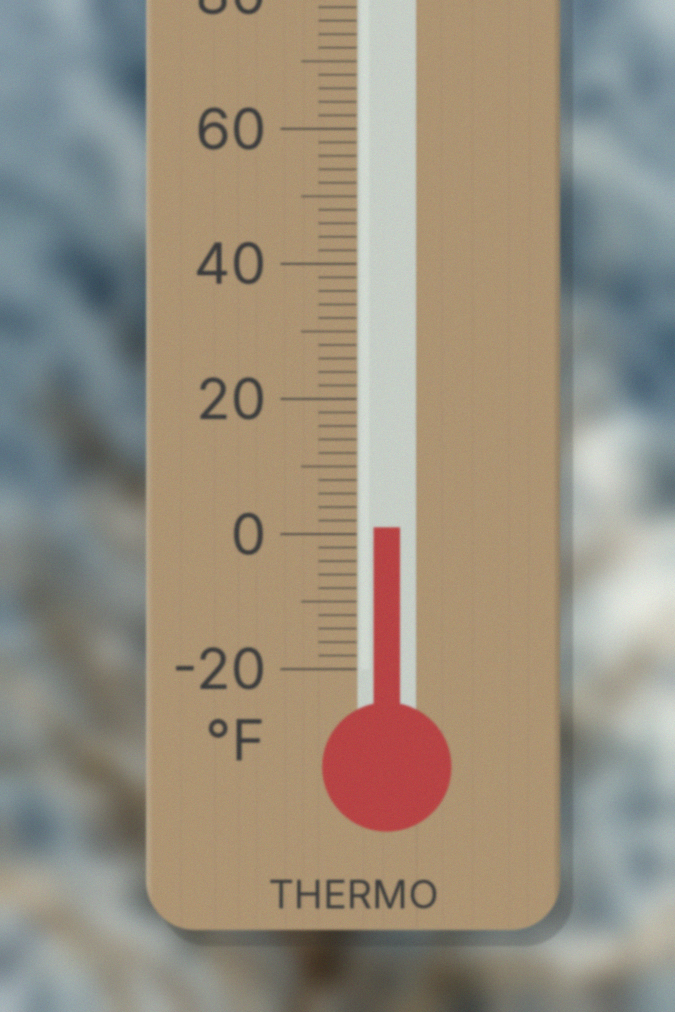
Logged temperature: 1 °F
